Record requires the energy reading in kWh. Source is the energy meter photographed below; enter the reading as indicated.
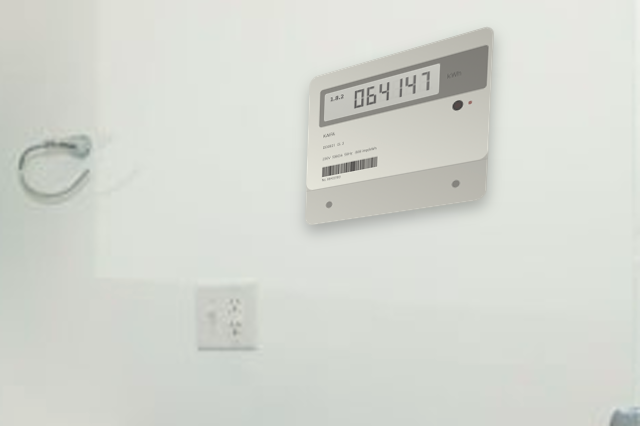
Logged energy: 64147 kWh
